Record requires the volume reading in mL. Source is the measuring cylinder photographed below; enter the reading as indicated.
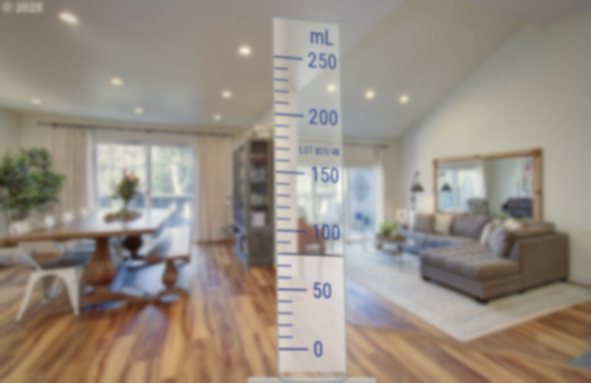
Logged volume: 80 mL
